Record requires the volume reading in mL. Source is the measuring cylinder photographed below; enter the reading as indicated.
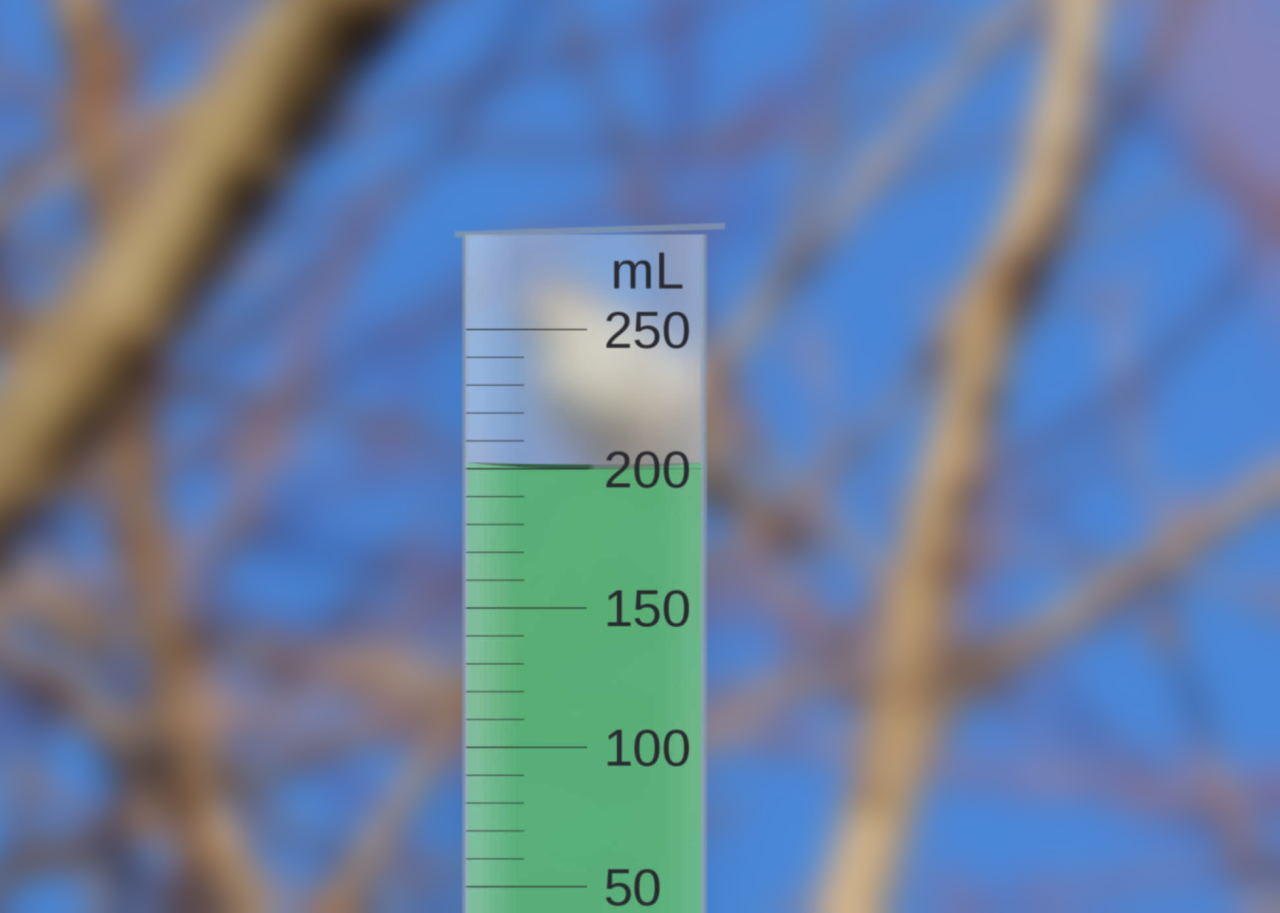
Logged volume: 200 mL
